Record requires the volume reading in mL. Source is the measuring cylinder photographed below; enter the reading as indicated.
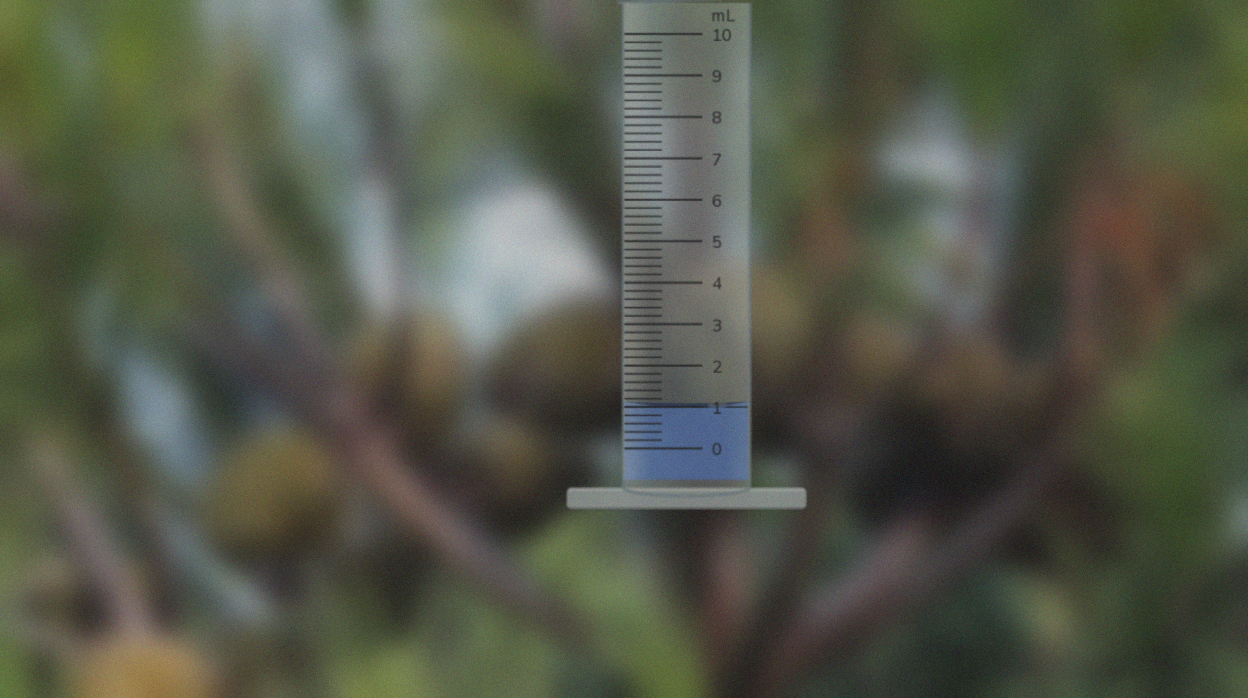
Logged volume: 1 mL
